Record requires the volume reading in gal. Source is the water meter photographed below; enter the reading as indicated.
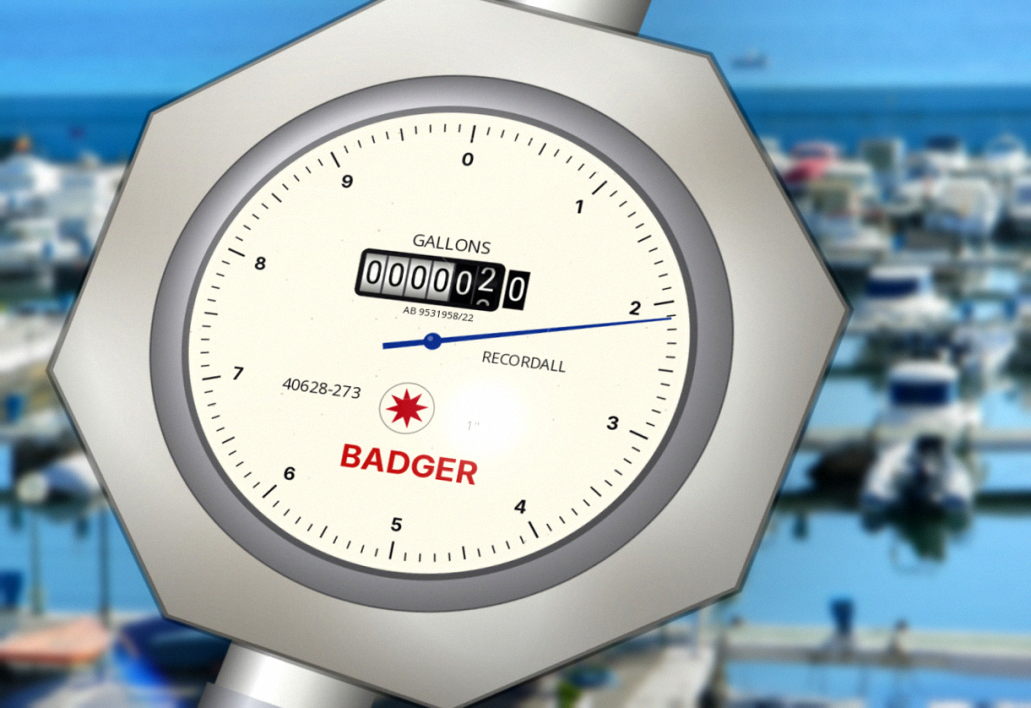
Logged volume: 22.1 gal
